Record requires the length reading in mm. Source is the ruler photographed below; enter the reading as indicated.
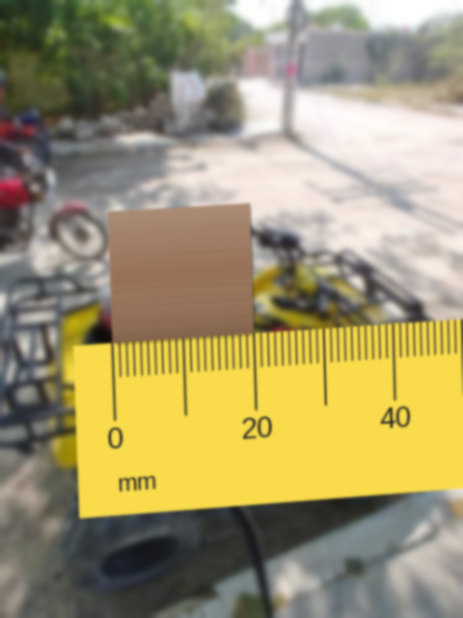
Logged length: 20 mm
